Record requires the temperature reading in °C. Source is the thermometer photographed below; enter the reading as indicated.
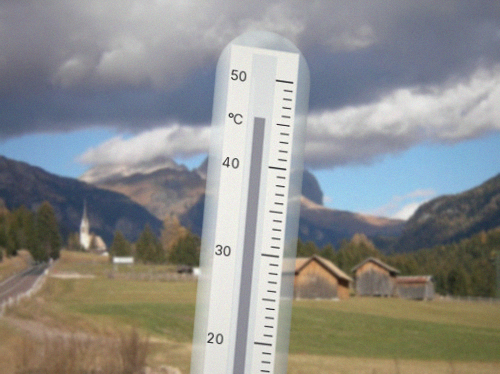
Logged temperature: 45.5 °C
